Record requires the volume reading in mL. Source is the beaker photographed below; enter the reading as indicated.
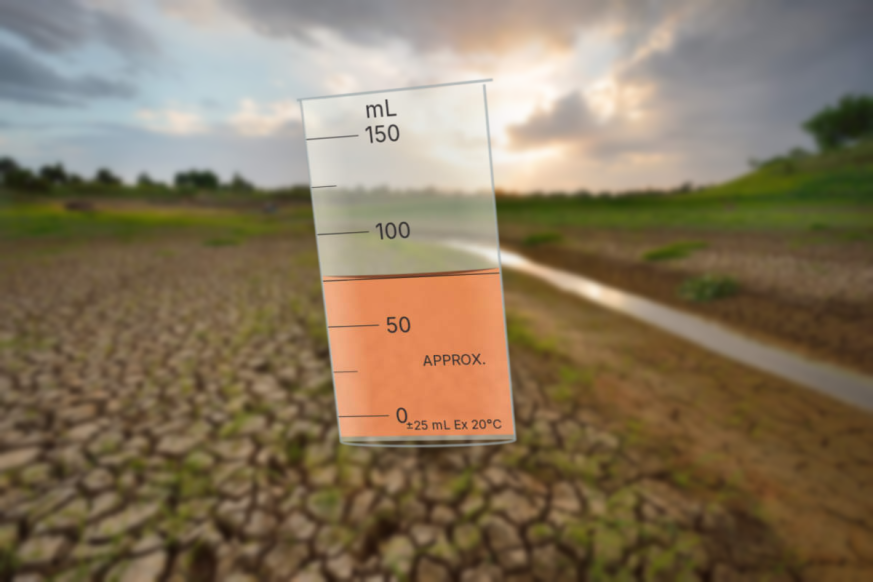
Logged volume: 75 mL
